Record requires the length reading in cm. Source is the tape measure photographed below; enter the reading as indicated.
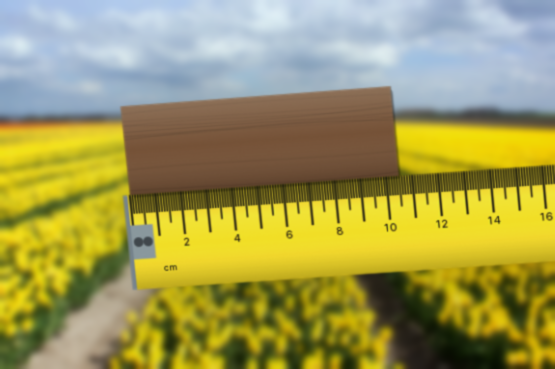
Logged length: 10.5 cm
